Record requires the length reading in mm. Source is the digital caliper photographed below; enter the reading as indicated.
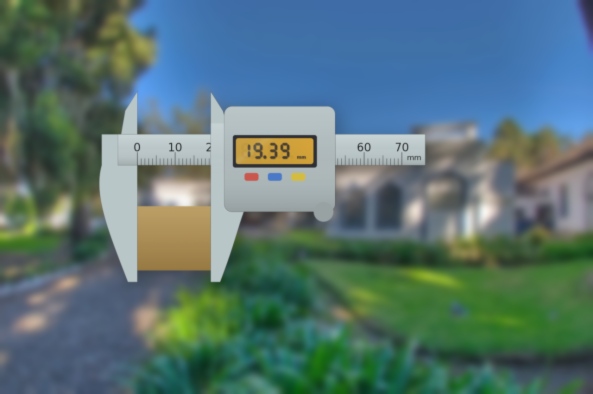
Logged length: 19.39 mm
